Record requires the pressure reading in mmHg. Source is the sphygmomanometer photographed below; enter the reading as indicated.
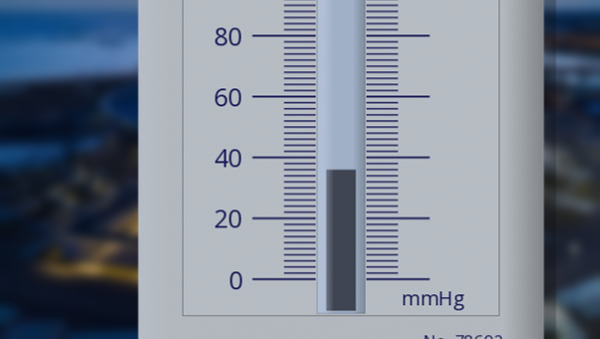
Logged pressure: 36 mmHg
